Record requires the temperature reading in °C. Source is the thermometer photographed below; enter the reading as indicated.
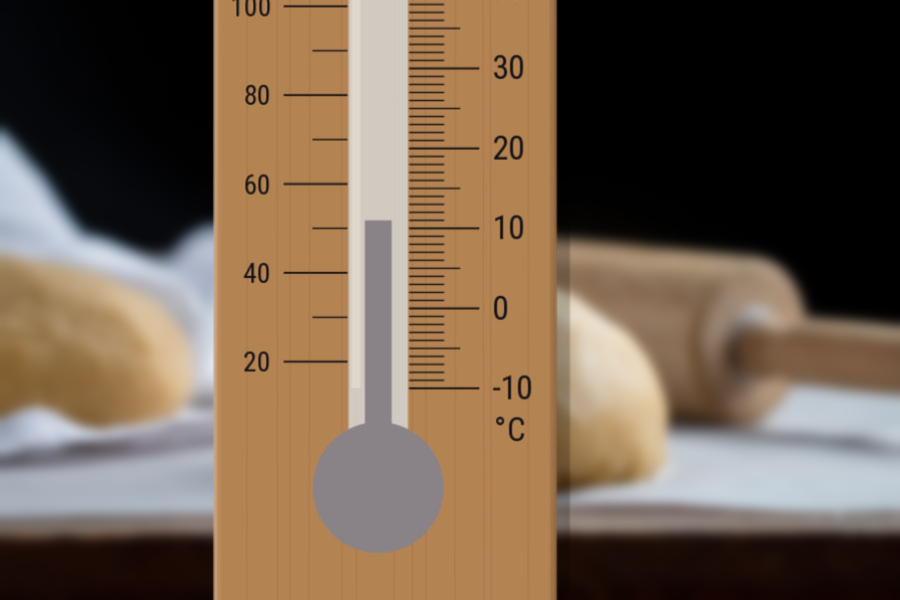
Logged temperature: 11 °C
